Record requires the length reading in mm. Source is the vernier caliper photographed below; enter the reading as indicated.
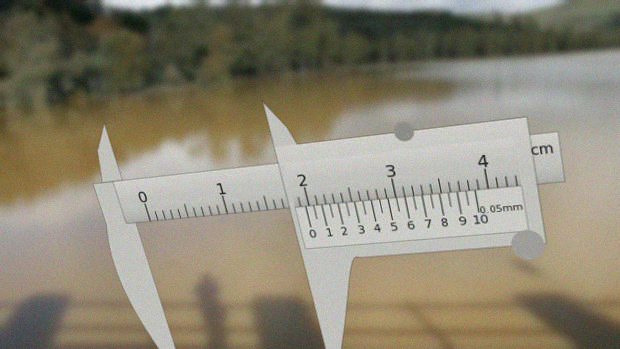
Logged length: 19.6 mm
